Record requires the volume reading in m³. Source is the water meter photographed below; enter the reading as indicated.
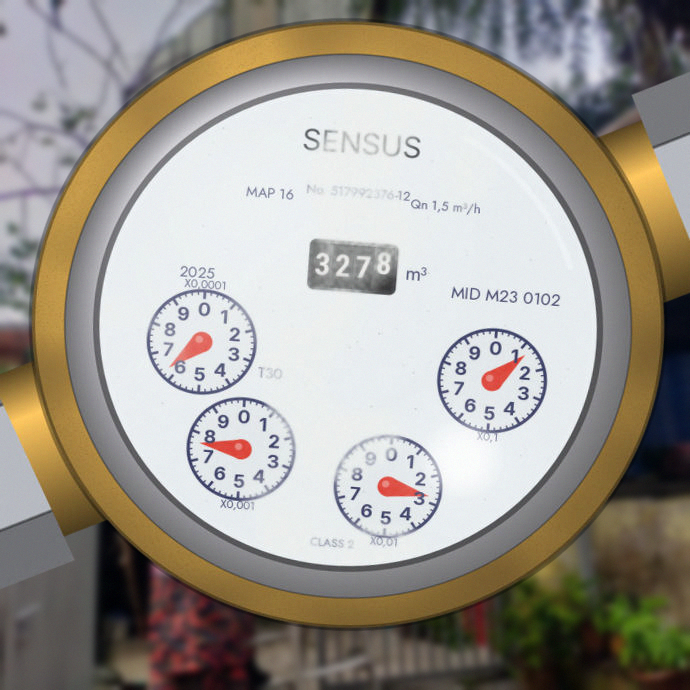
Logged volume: 3278.1276 m³
